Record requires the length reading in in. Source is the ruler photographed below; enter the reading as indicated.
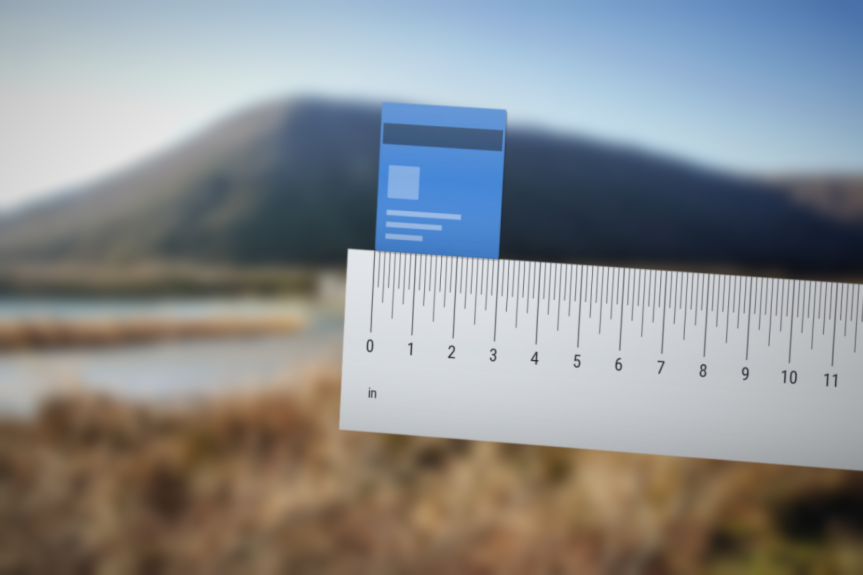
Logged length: 3 in
